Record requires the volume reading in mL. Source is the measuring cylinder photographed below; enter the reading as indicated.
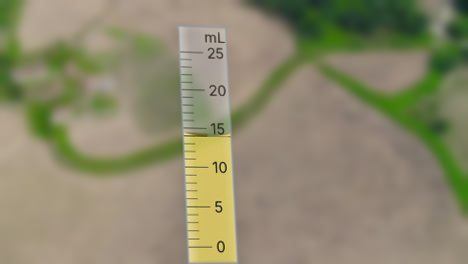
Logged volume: 14 mL
